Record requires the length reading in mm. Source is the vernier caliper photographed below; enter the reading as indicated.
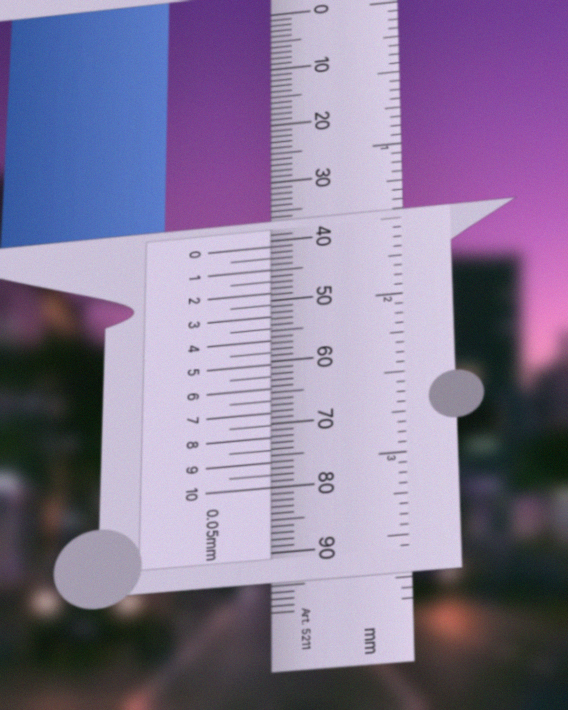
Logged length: 41.0 mm
